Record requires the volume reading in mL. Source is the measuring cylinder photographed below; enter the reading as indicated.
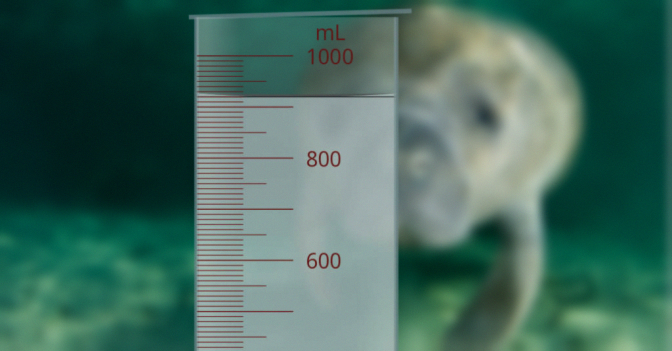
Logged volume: 920 mL
